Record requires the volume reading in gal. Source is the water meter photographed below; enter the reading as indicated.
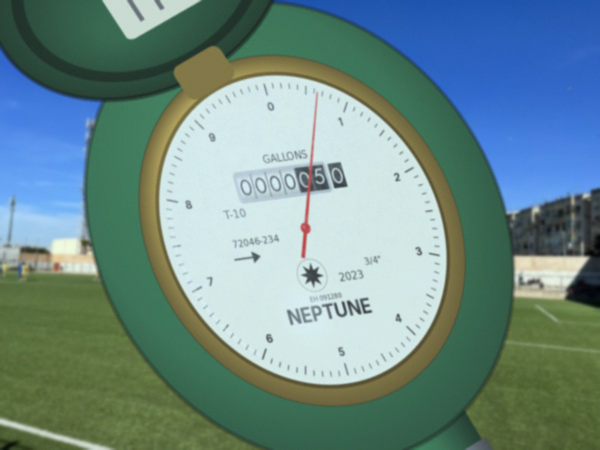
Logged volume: 50.6 gal
